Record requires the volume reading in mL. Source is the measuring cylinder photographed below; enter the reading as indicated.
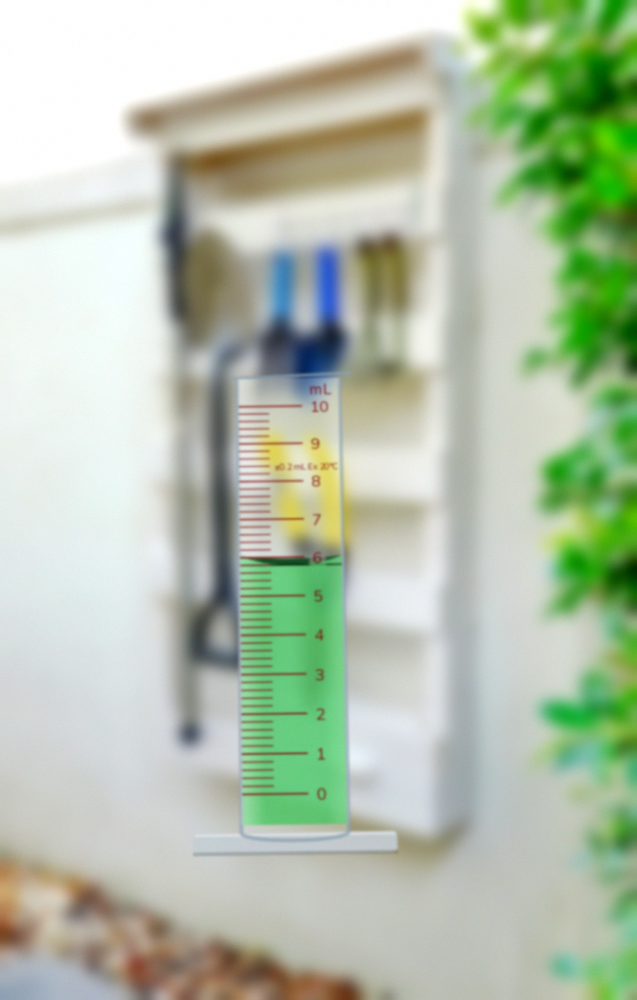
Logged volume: 5.8 mL
